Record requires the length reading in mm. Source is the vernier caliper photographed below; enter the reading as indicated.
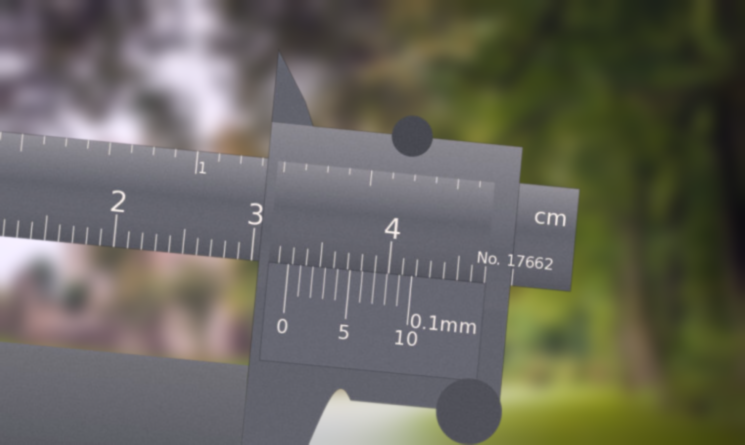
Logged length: 32.7 mm
